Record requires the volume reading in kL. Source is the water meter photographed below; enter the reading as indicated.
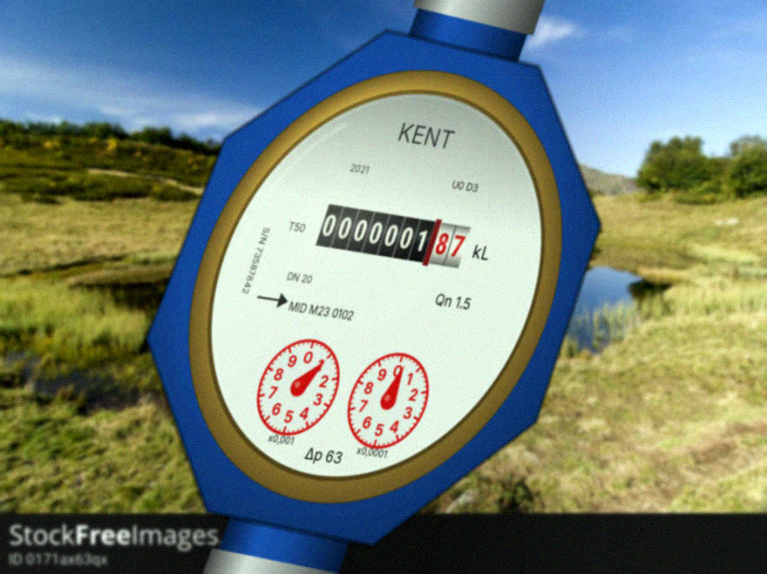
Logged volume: 1.8710 kL
